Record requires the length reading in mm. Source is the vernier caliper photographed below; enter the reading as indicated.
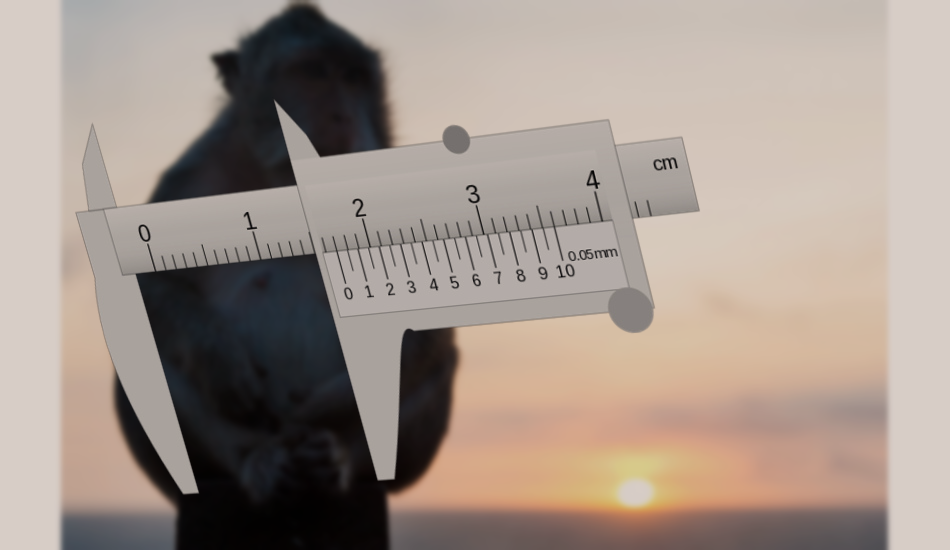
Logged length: 17.0 mm
